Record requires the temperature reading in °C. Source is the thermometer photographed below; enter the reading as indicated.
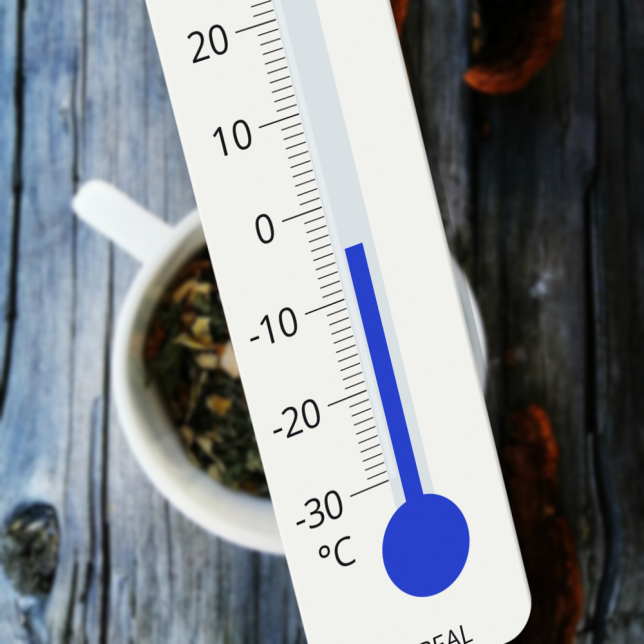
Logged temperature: -5 °C
